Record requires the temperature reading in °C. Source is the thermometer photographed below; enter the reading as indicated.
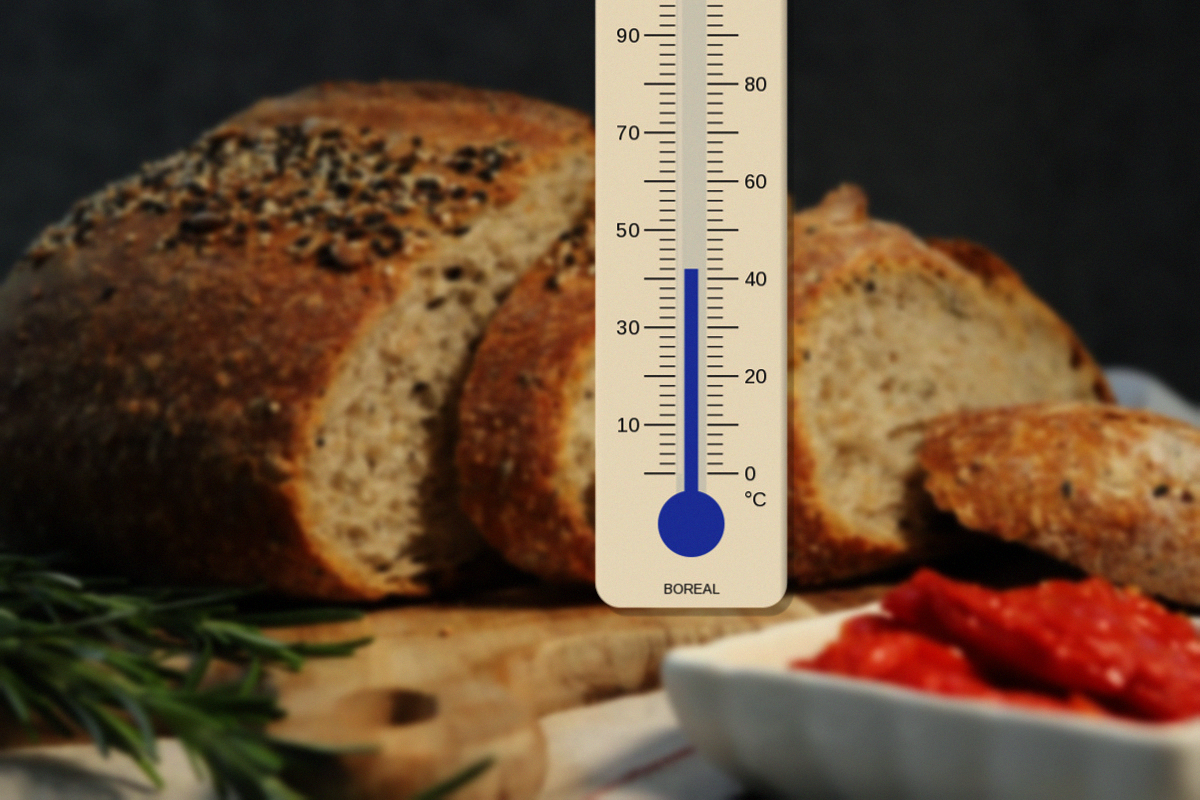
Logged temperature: 42 °C
